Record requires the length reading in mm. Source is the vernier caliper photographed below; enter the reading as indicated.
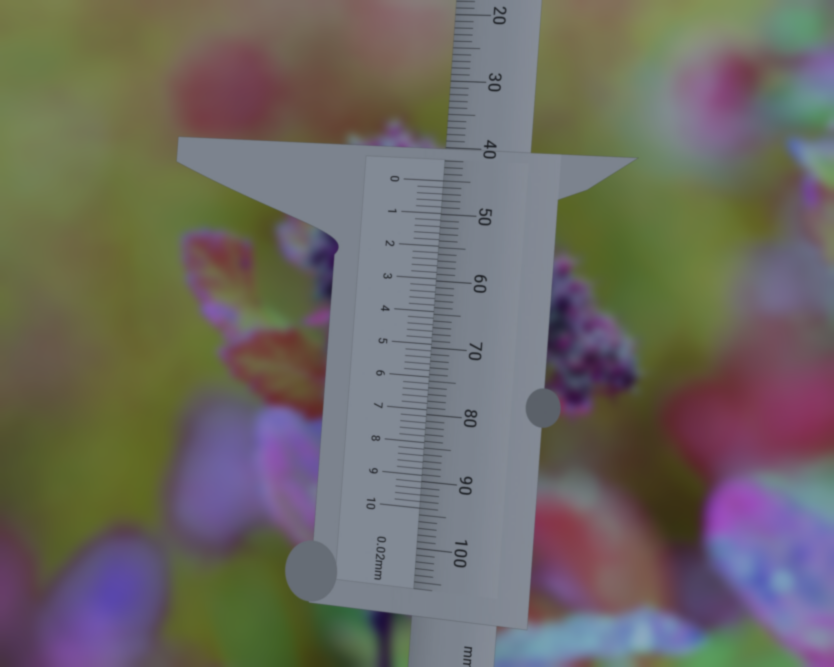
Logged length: 45.0 mm
